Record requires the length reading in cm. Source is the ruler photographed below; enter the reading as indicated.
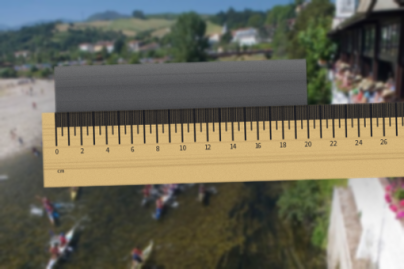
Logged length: 20 cm
